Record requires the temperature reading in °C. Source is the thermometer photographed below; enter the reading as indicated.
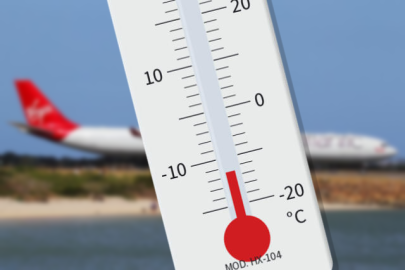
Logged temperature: -13 °C
